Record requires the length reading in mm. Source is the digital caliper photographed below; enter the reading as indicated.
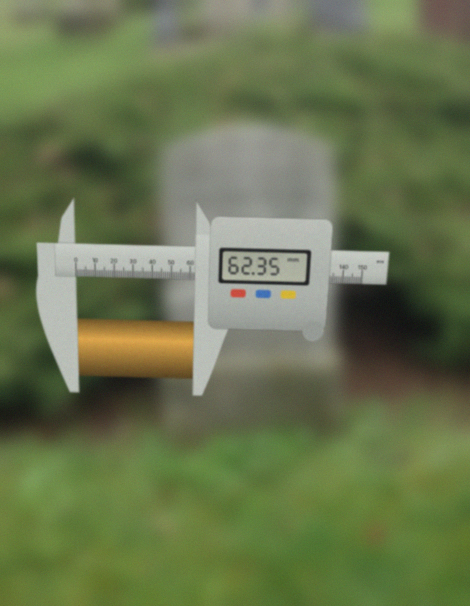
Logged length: 62.35 mm
